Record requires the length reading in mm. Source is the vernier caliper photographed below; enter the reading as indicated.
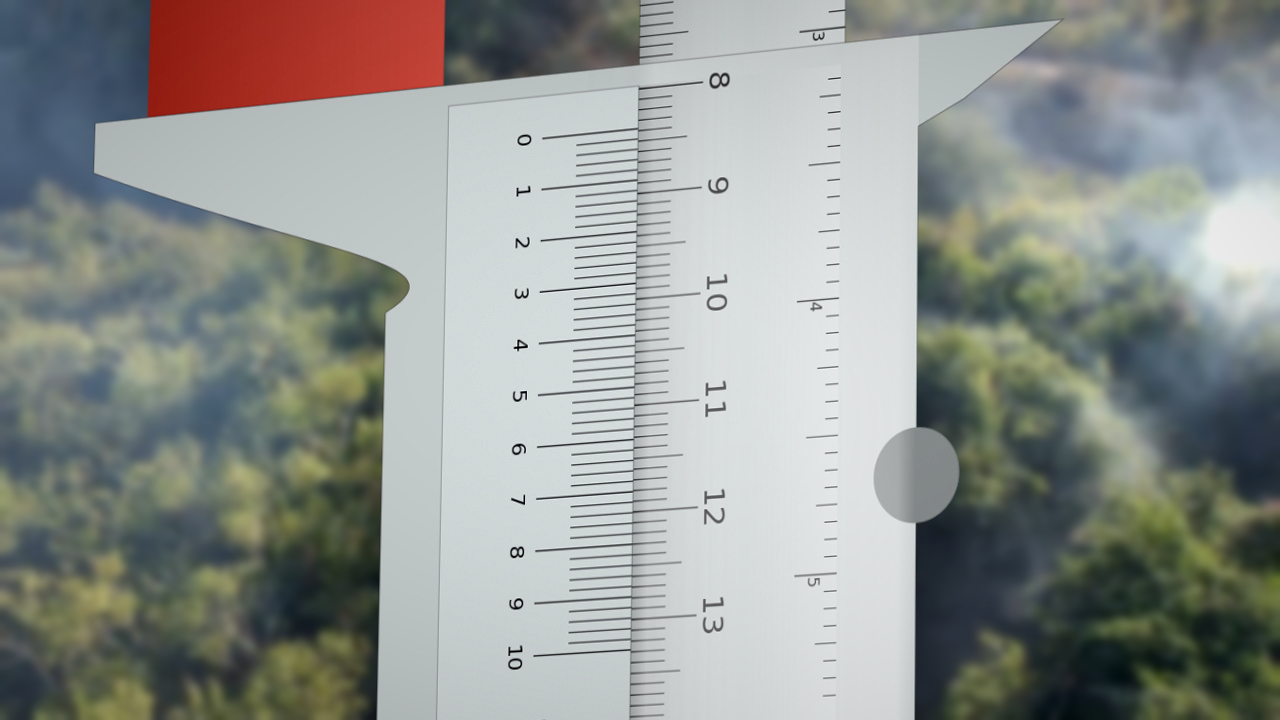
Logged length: 83.8 mm
